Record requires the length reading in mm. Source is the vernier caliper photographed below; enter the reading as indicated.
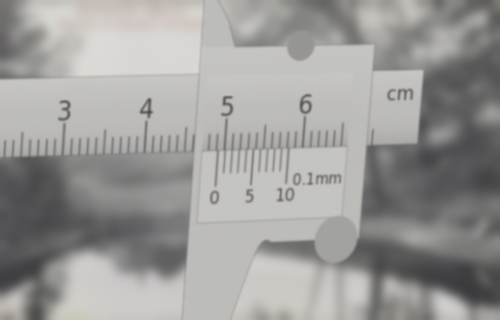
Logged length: 49.2 mm
